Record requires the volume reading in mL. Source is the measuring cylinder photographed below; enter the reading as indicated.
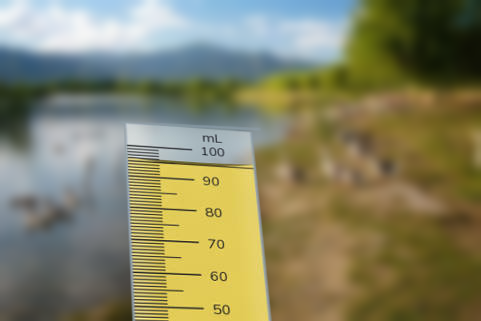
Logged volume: 95 mL
